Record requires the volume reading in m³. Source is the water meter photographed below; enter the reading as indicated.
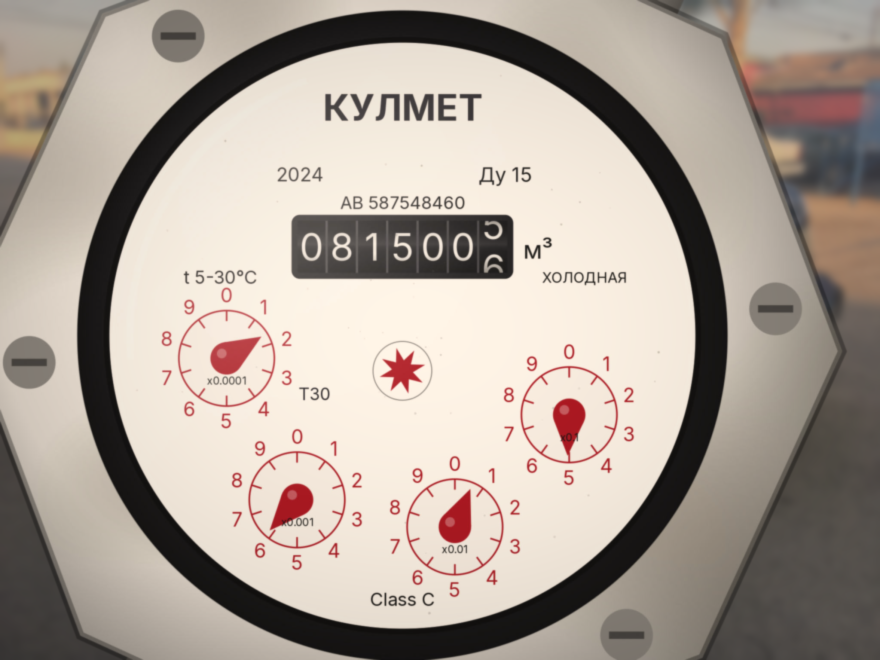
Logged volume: 815005.5061 m³
